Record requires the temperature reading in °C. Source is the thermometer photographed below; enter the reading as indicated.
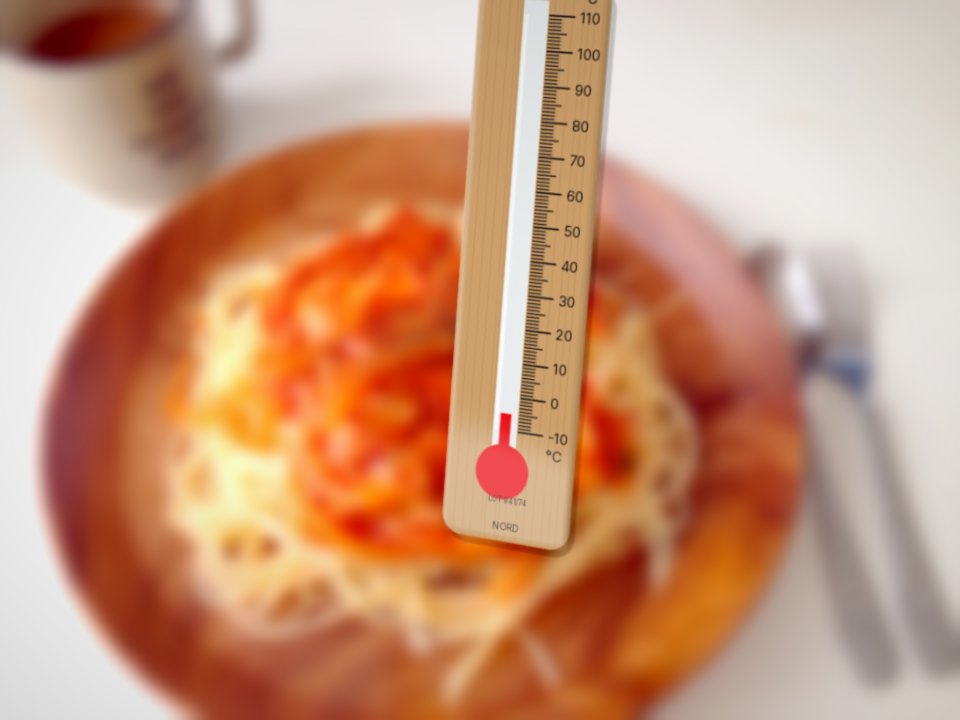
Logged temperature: -5 °C
